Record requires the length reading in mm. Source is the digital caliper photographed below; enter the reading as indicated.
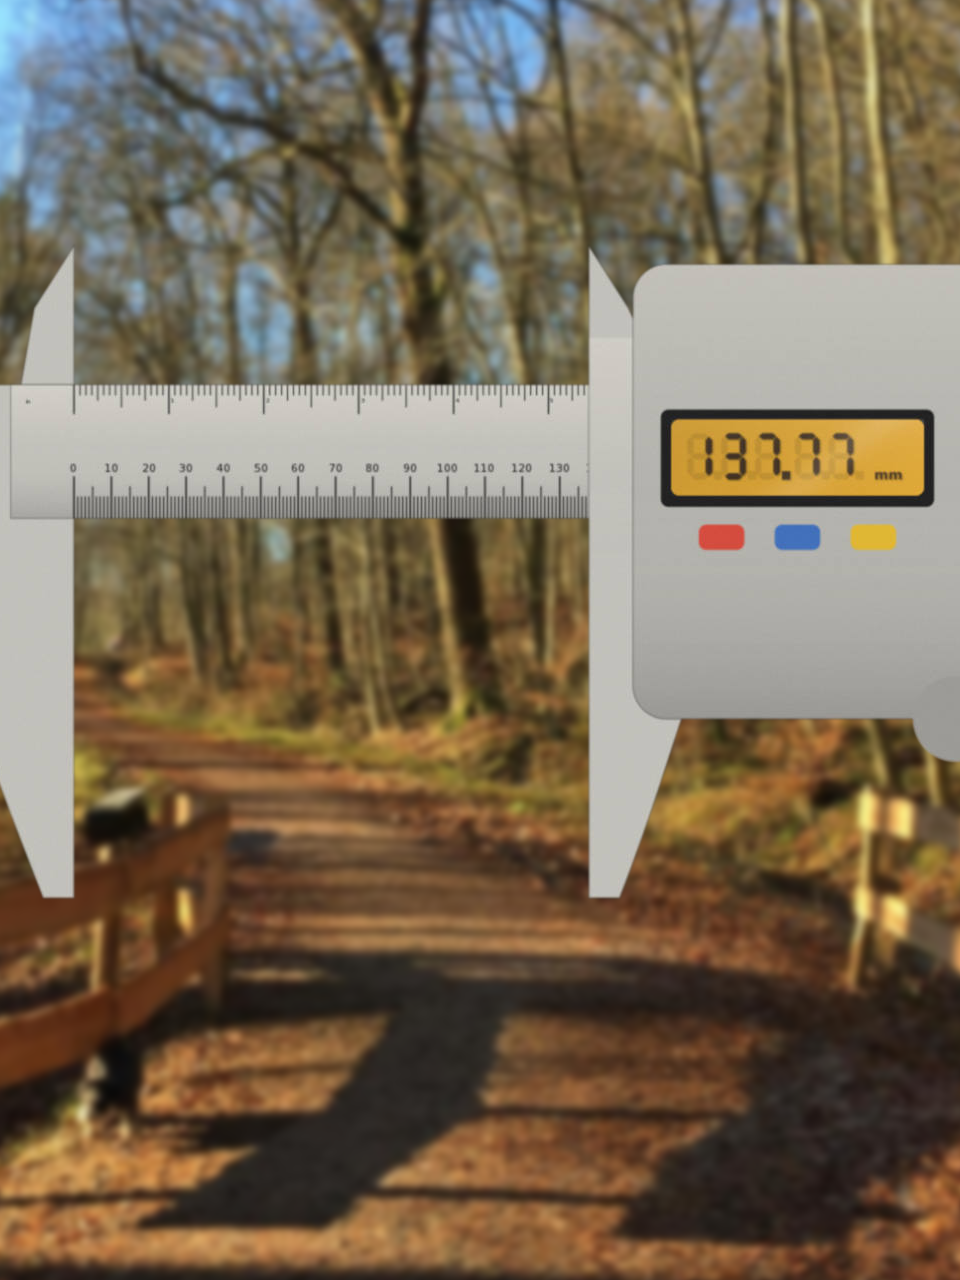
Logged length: 137.77 mm
